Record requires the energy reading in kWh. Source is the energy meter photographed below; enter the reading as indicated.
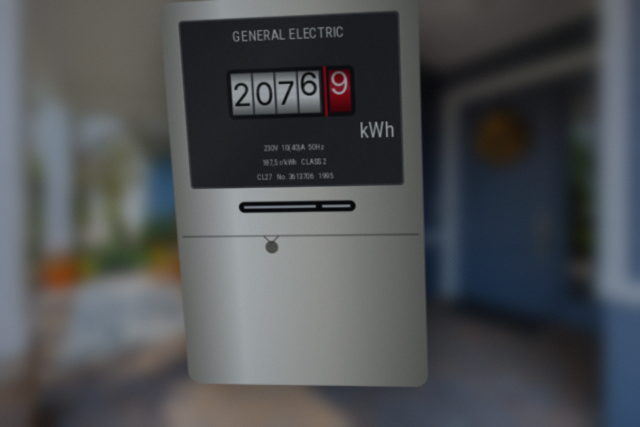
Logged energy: 2076.9 kWh
